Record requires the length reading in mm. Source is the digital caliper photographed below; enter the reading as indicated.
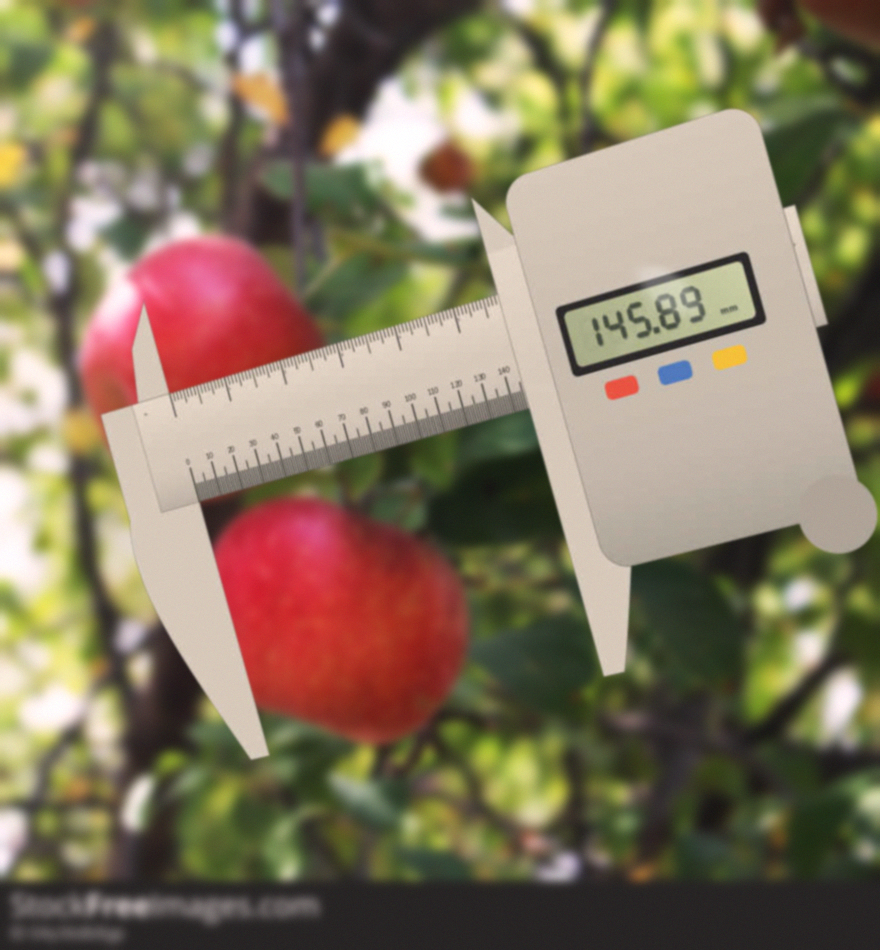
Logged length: 145.89 mm
